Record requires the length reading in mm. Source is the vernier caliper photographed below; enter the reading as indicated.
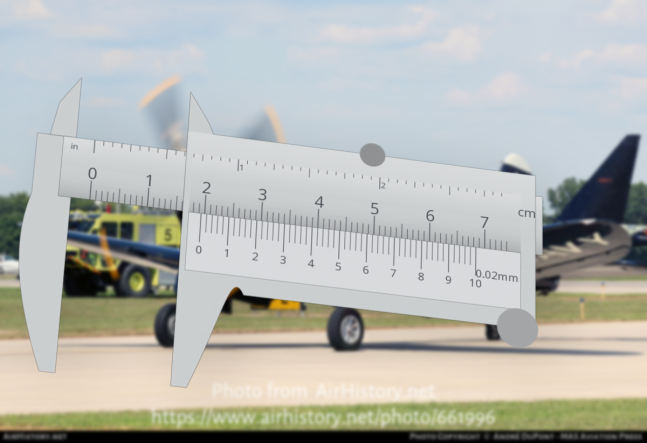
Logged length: 19.4 mm
